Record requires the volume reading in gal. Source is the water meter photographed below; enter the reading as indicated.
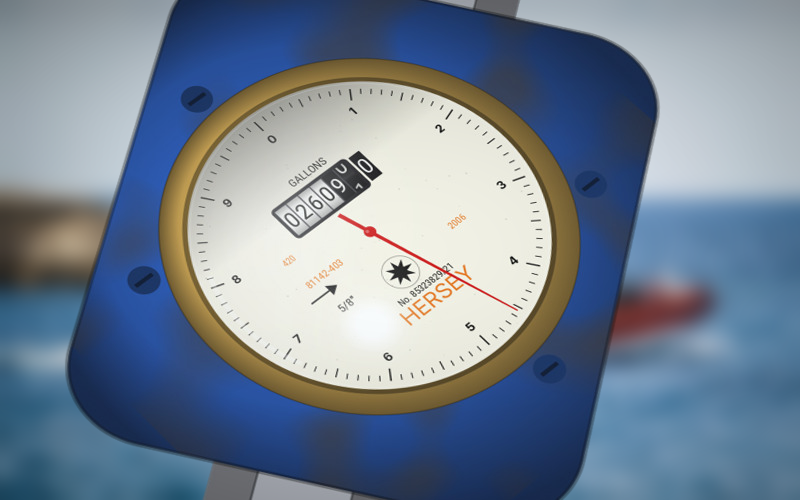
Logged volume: 260904.5 gal
